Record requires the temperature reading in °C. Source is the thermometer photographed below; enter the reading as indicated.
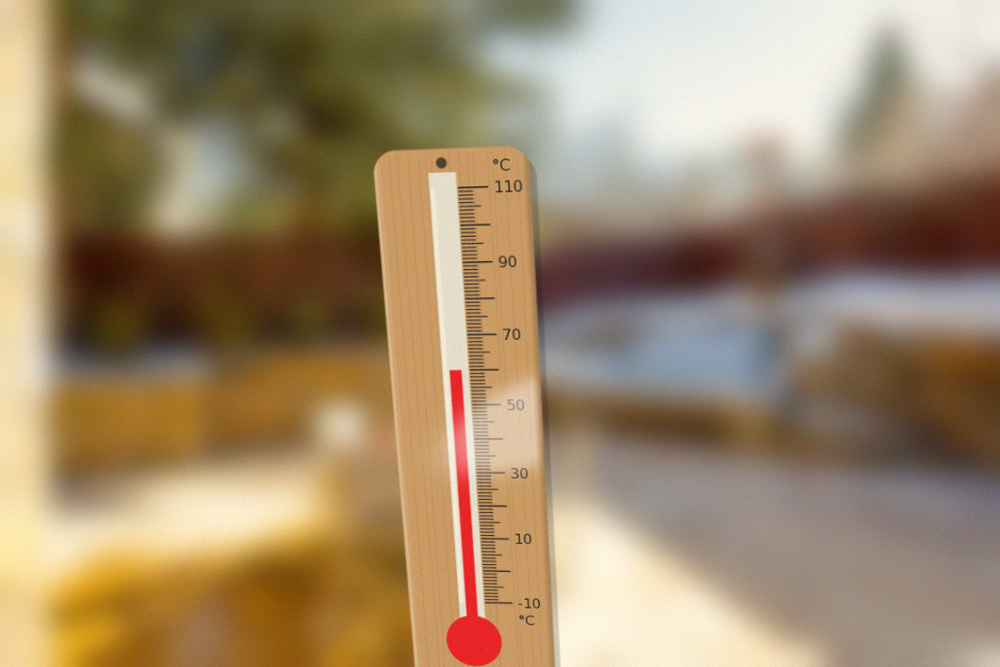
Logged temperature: 60 °C
